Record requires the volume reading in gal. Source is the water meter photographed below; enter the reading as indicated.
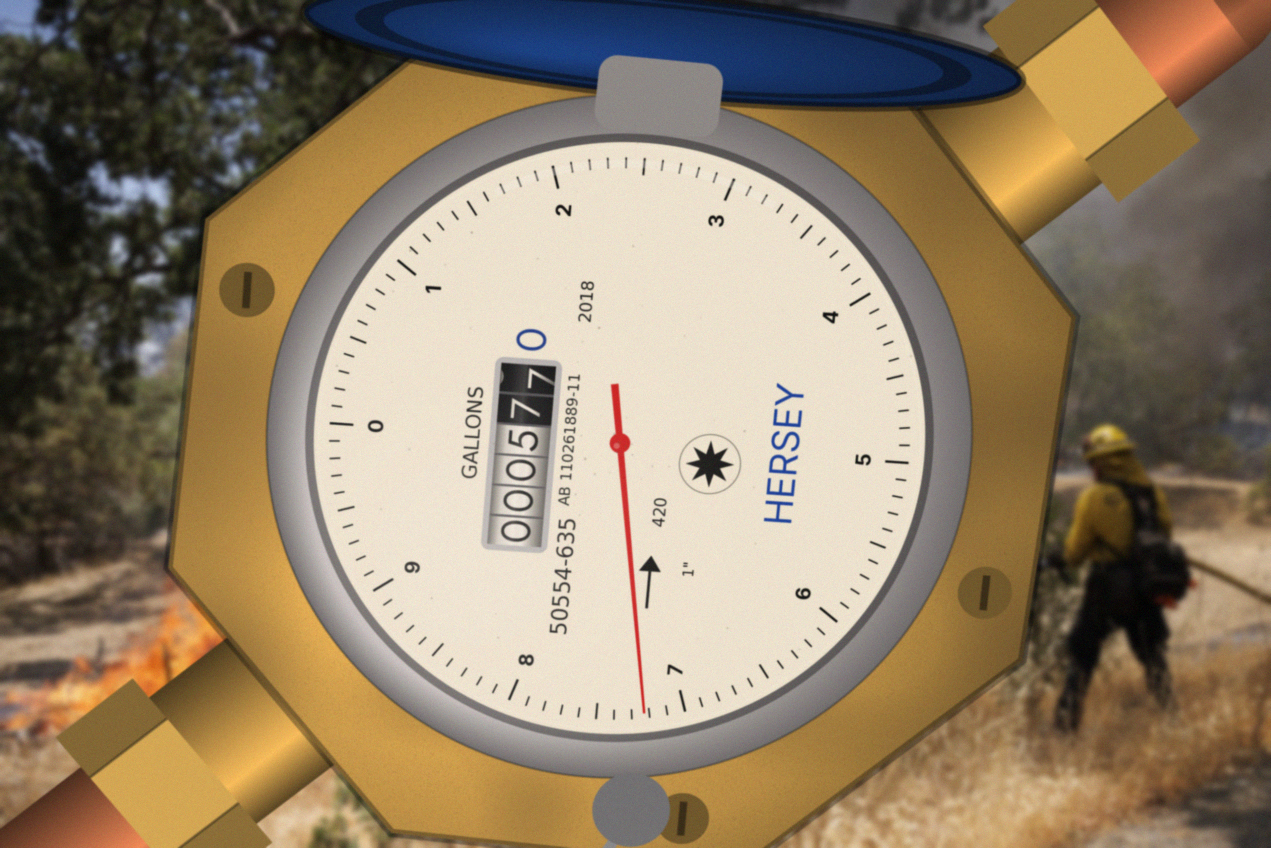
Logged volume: 5767.2 gal
